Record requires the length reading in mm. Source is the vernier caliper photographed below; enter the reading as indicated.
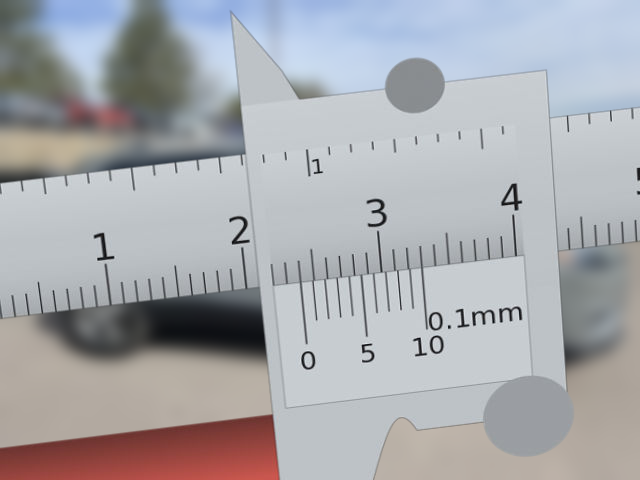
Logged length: 24.0 mm
